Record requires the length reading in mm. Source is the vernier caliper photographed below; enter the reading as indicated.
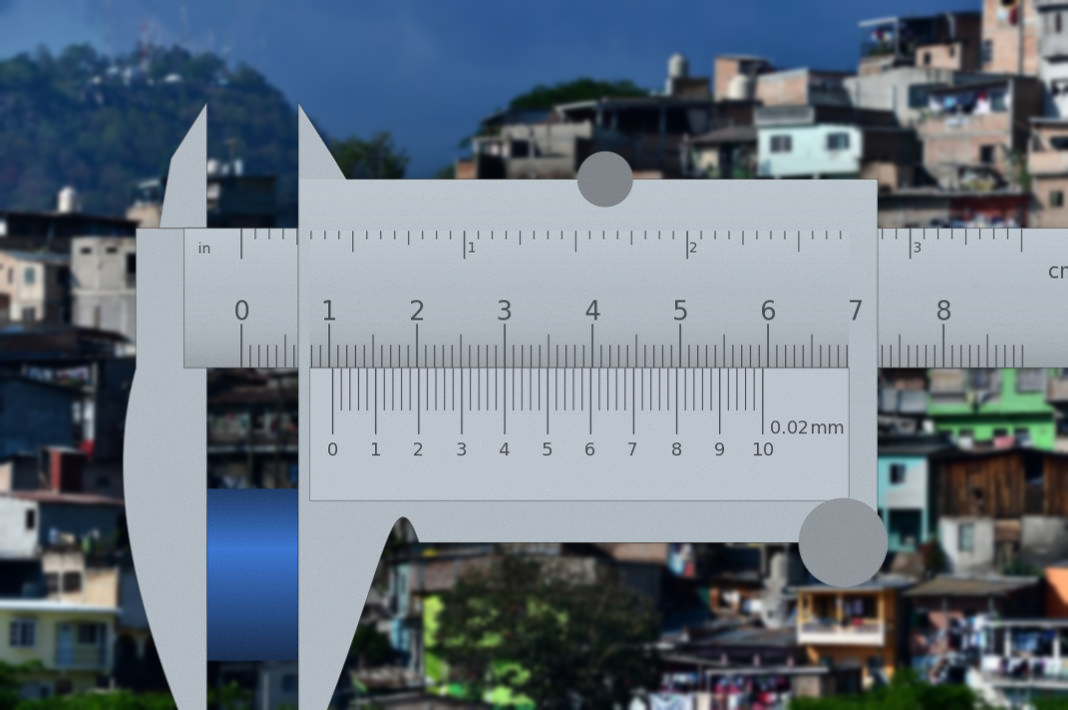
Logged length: 10.4 mm
